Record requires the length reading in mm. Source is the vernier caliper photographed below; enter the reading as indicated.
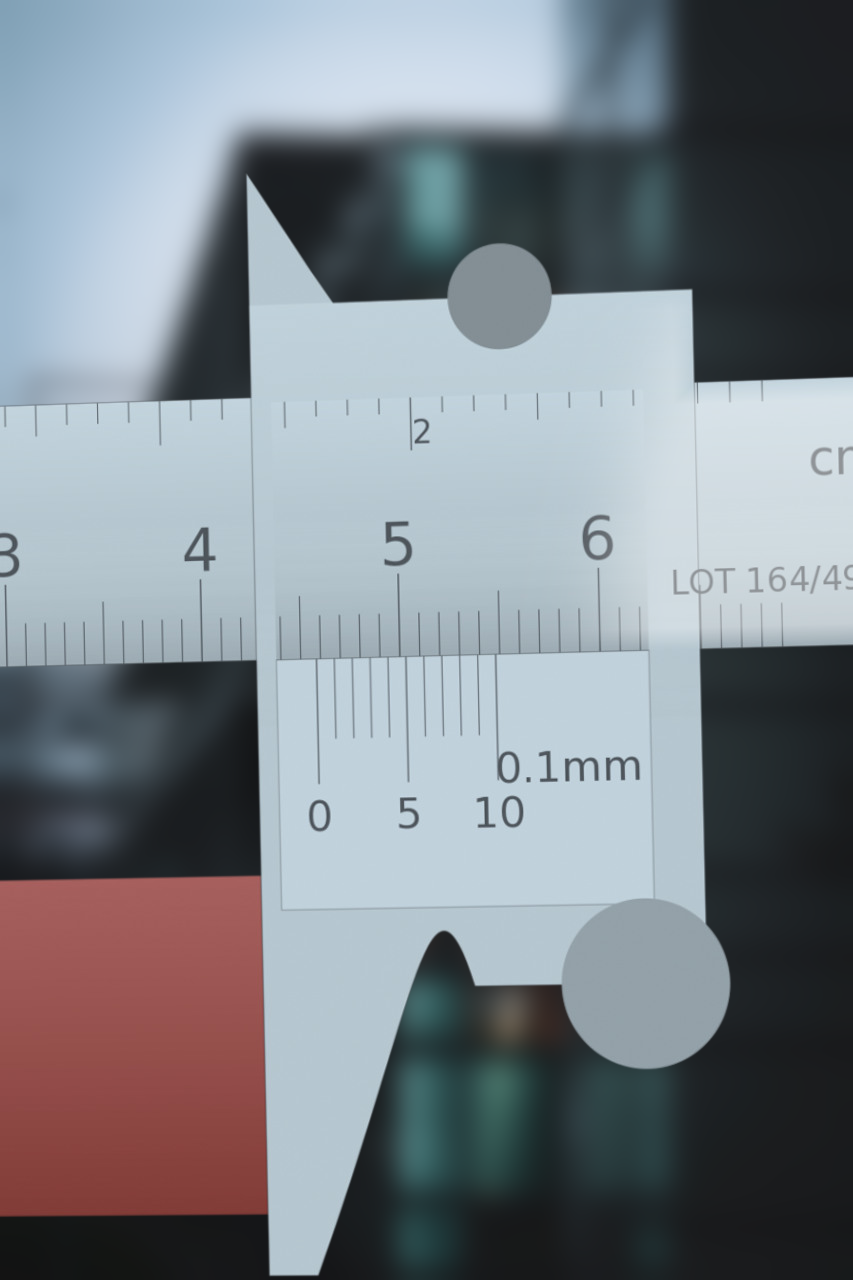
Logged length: 45.8 mm
